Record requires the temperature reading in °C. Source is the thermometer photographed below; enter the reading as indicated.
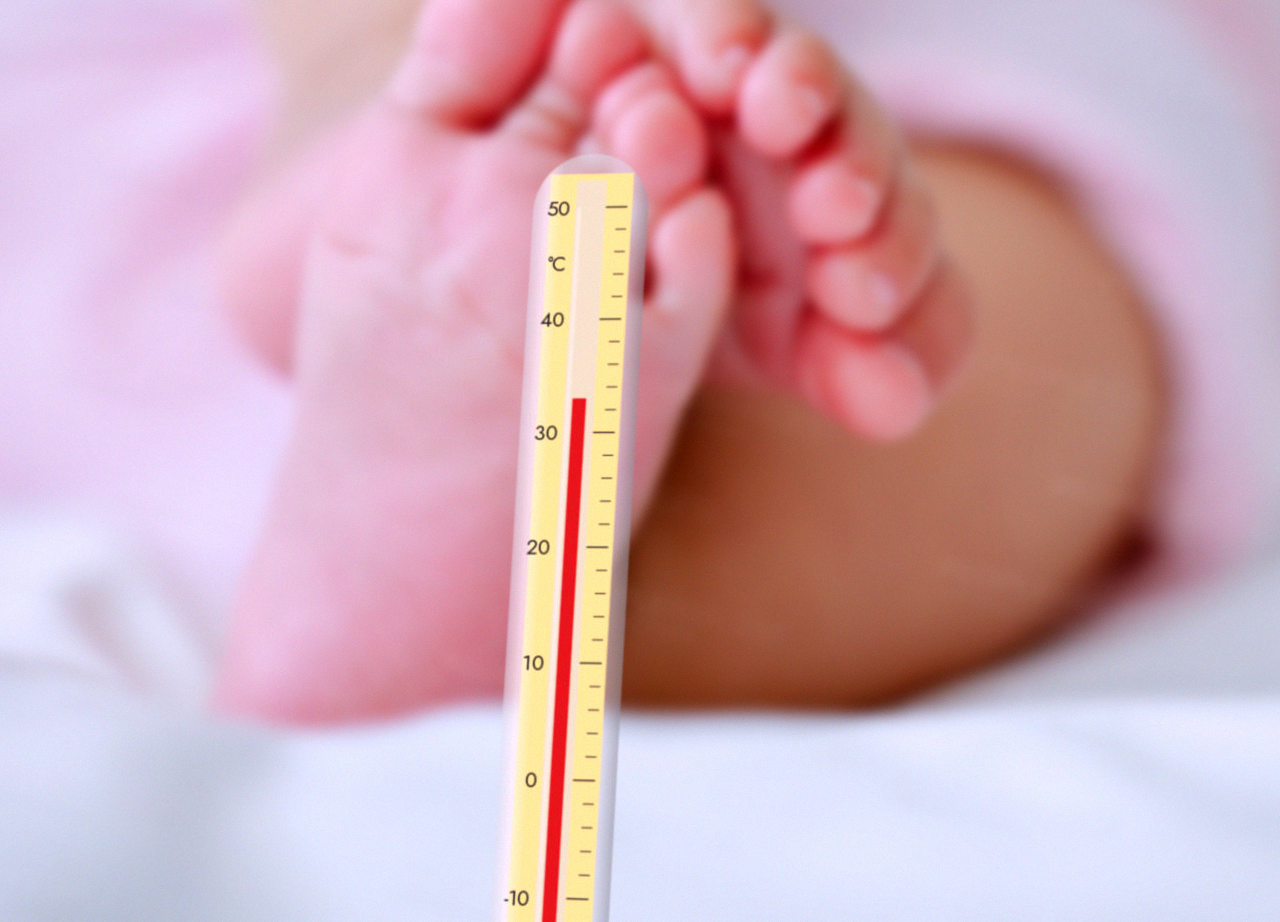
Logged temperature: 33 °C
